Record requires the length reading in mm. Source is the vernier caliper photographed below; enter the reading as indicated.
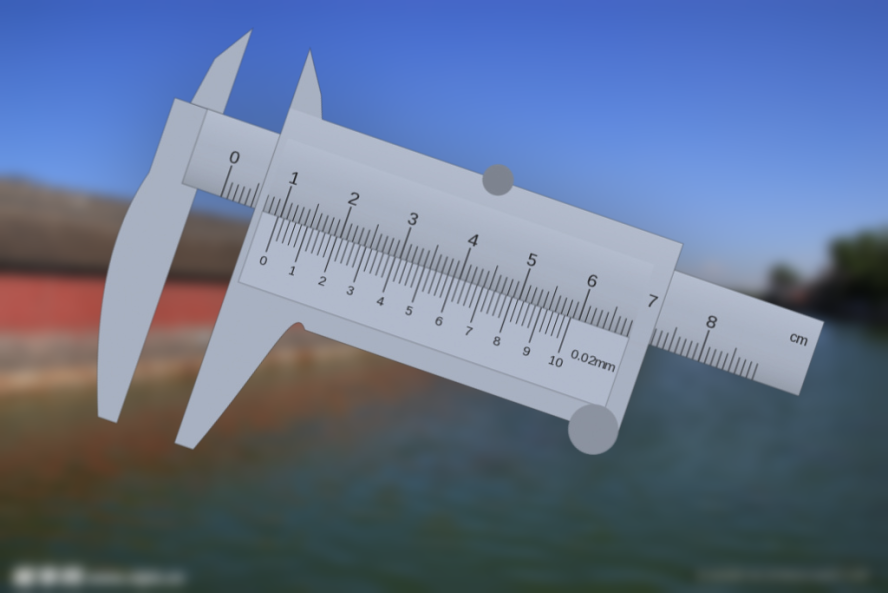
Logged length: 9.6 mm
